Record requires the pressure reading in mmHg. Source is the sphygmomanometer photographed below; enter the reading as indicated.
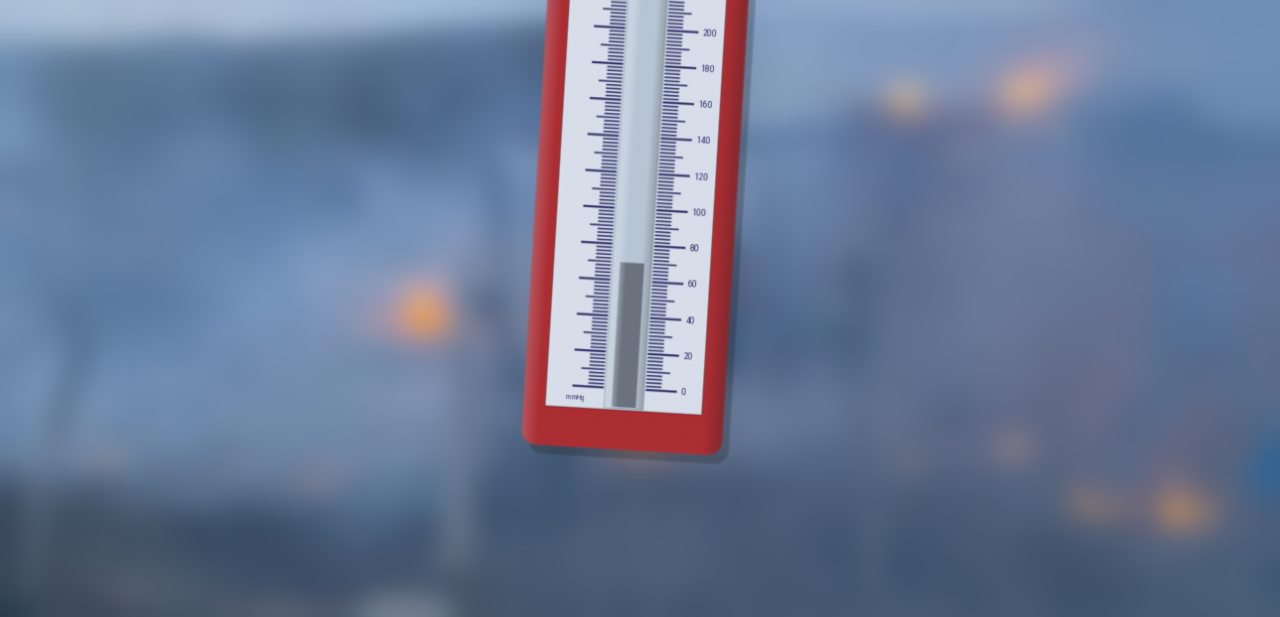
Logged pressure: 70 mmHg
